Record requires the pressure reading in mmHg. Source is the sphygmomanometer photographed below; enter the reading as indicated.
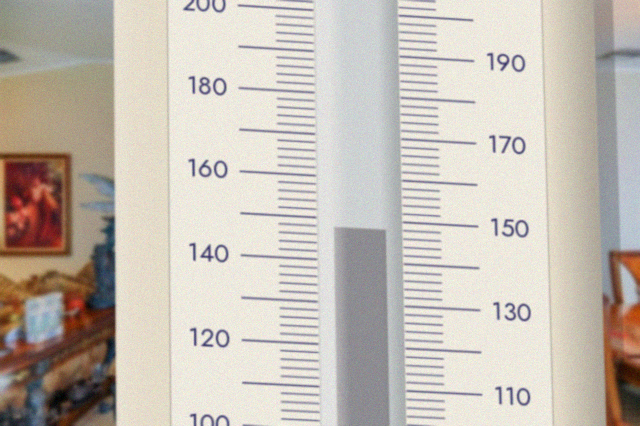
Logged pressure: 148 mmHg
